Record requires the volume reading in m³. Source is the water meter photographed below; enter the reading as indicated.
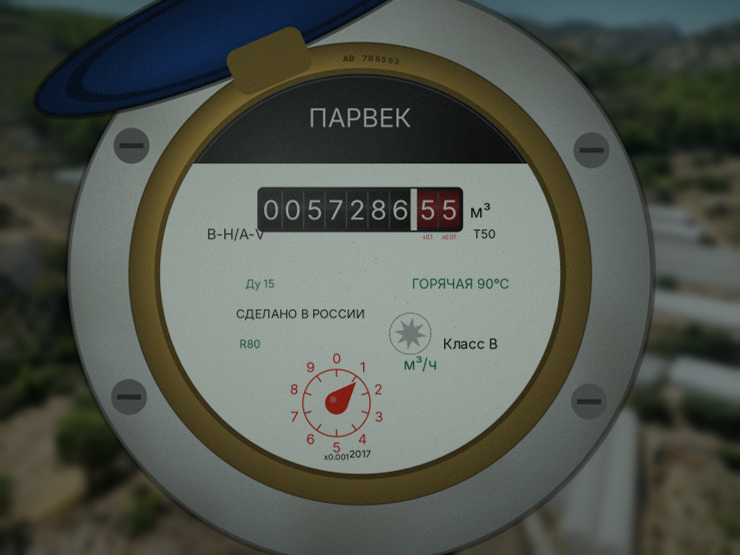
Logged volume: 57286.551 m³
